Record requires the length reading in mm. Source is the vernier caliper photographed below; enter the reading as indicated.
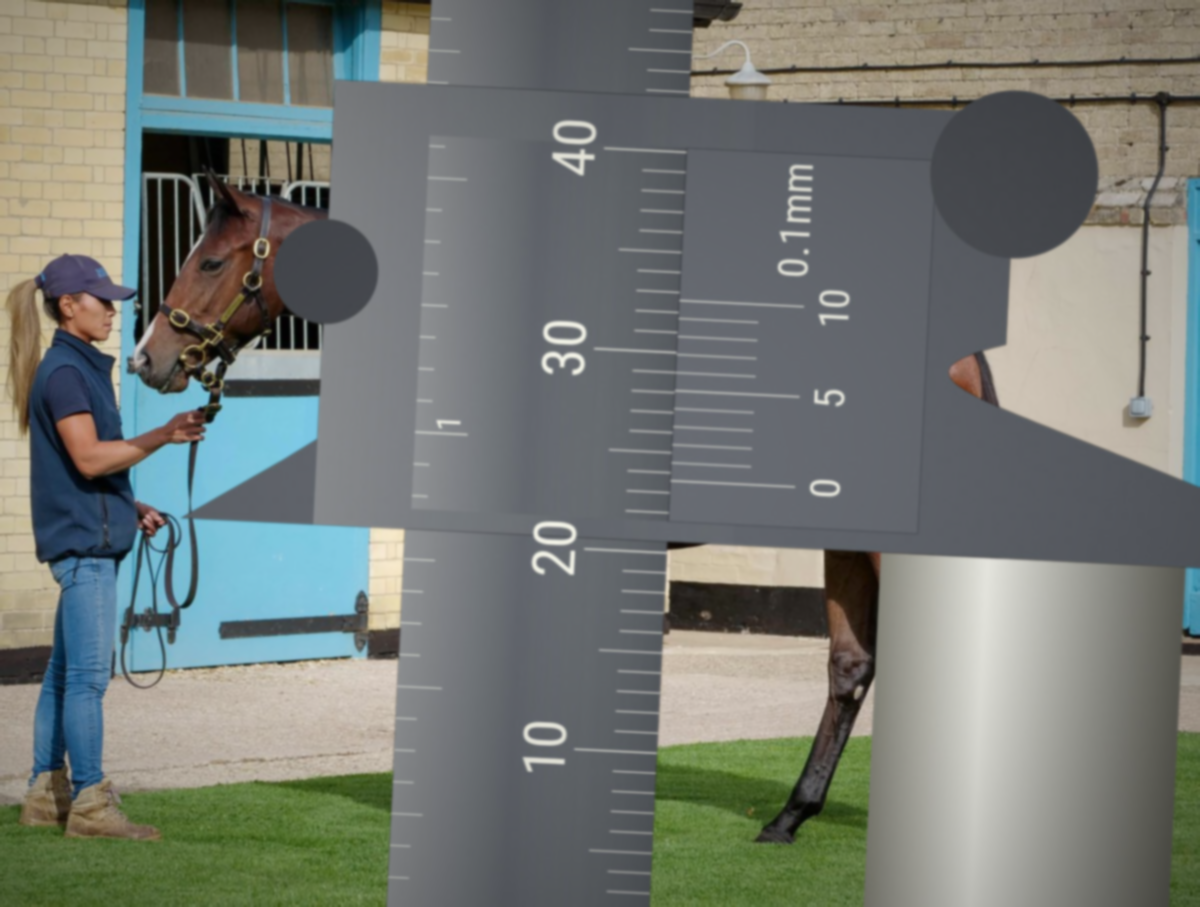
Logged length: 23.6 mm
